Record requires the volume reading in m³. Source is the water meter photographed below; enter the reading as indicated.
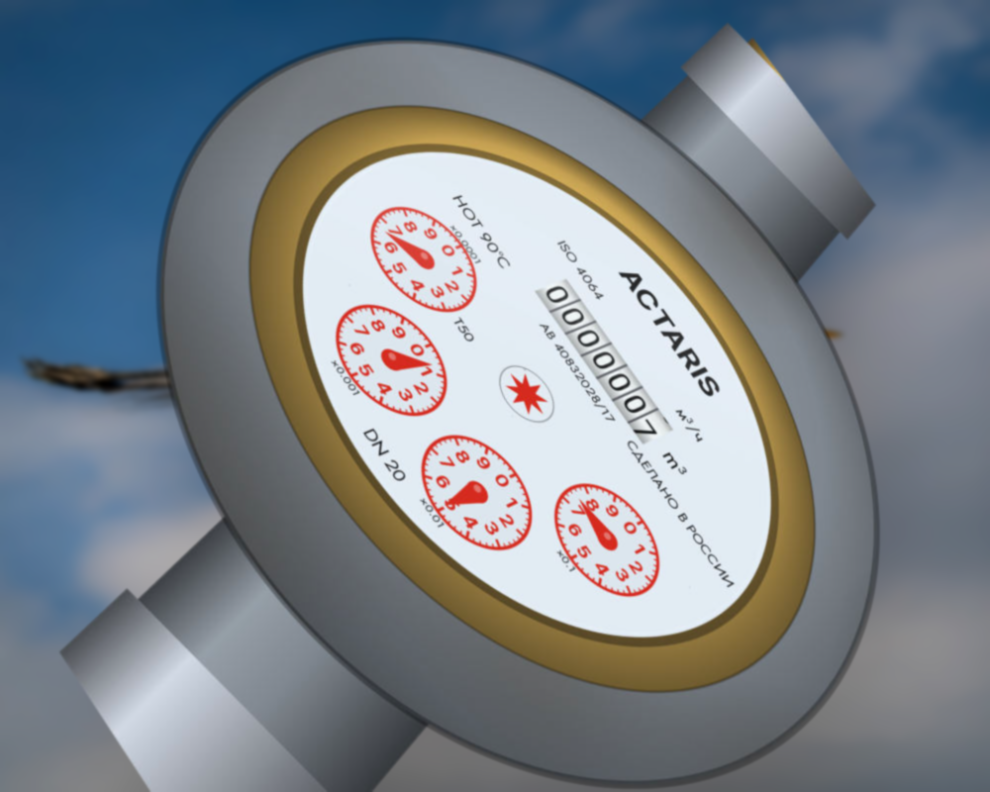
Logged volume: 6.7506 m³
